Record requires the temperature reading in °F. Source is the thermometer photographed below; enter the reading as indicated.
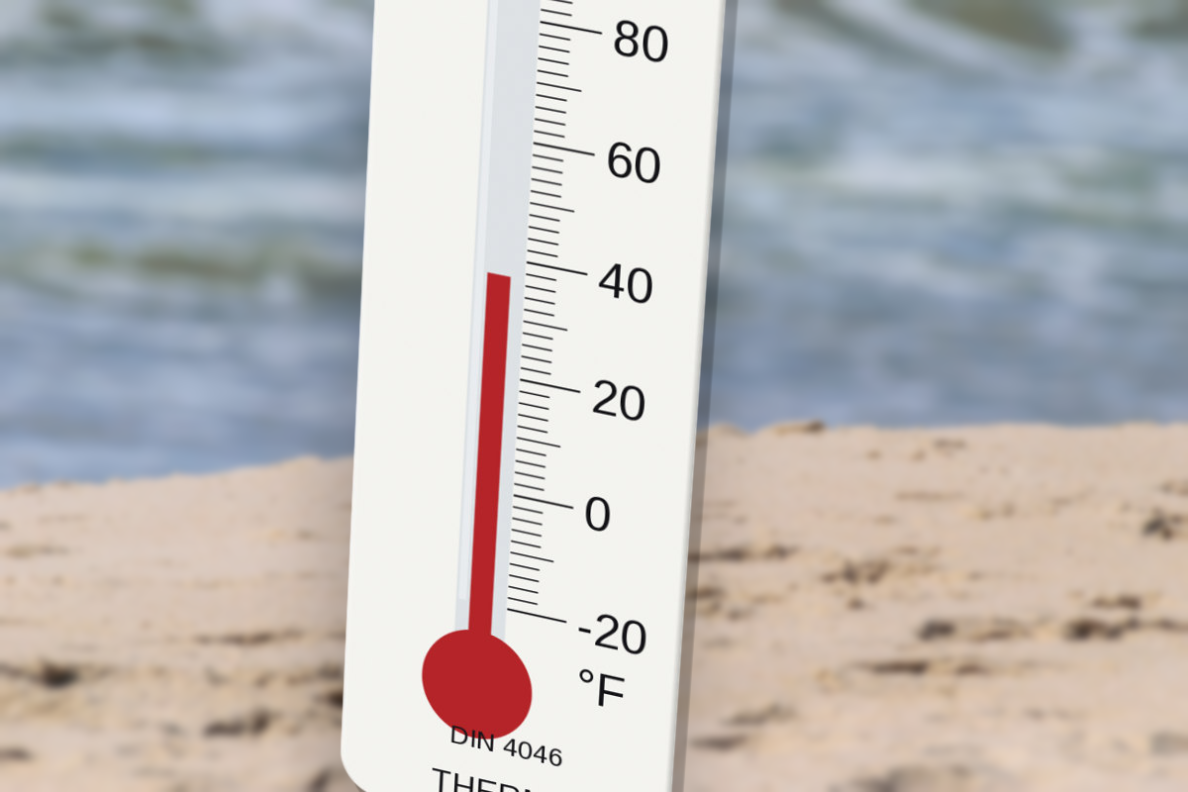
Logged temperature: 37 °F
